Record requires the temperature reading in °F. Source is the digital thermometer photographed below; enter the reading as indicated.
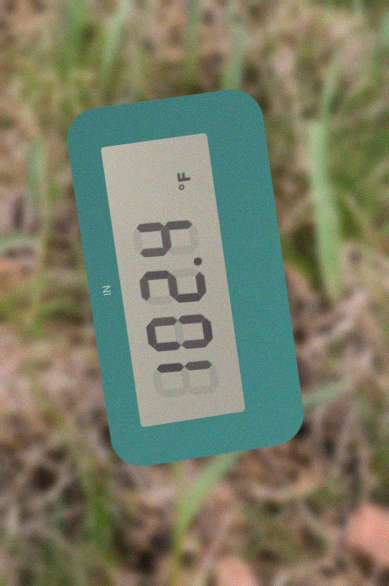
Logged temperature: 102.4 °F
